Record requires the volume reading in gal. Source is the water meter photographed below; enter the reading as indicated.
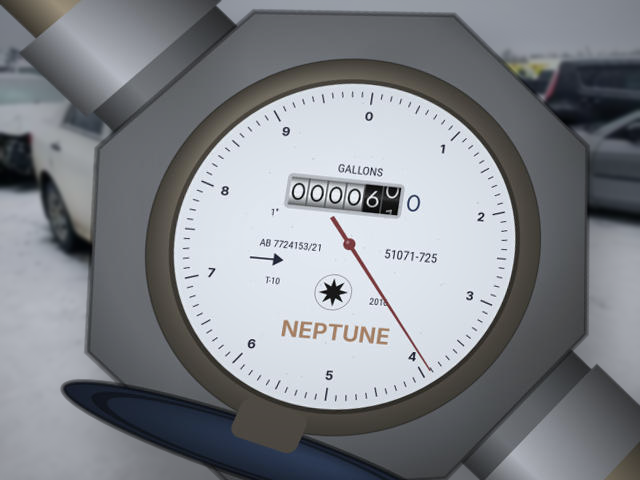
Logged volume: 603.9 gal
